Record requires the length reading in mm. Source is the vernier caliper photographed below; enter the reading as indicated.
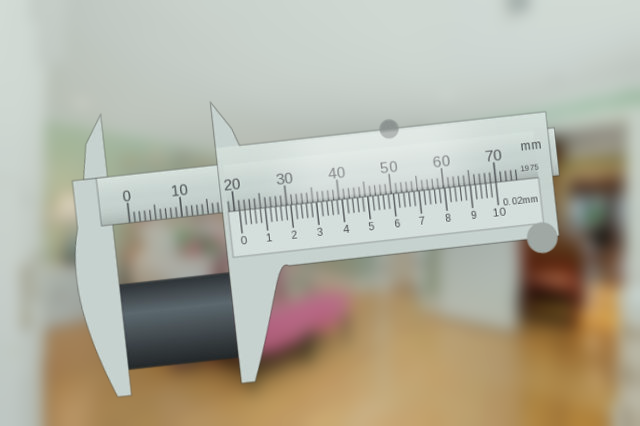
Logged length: 21.0 mm
